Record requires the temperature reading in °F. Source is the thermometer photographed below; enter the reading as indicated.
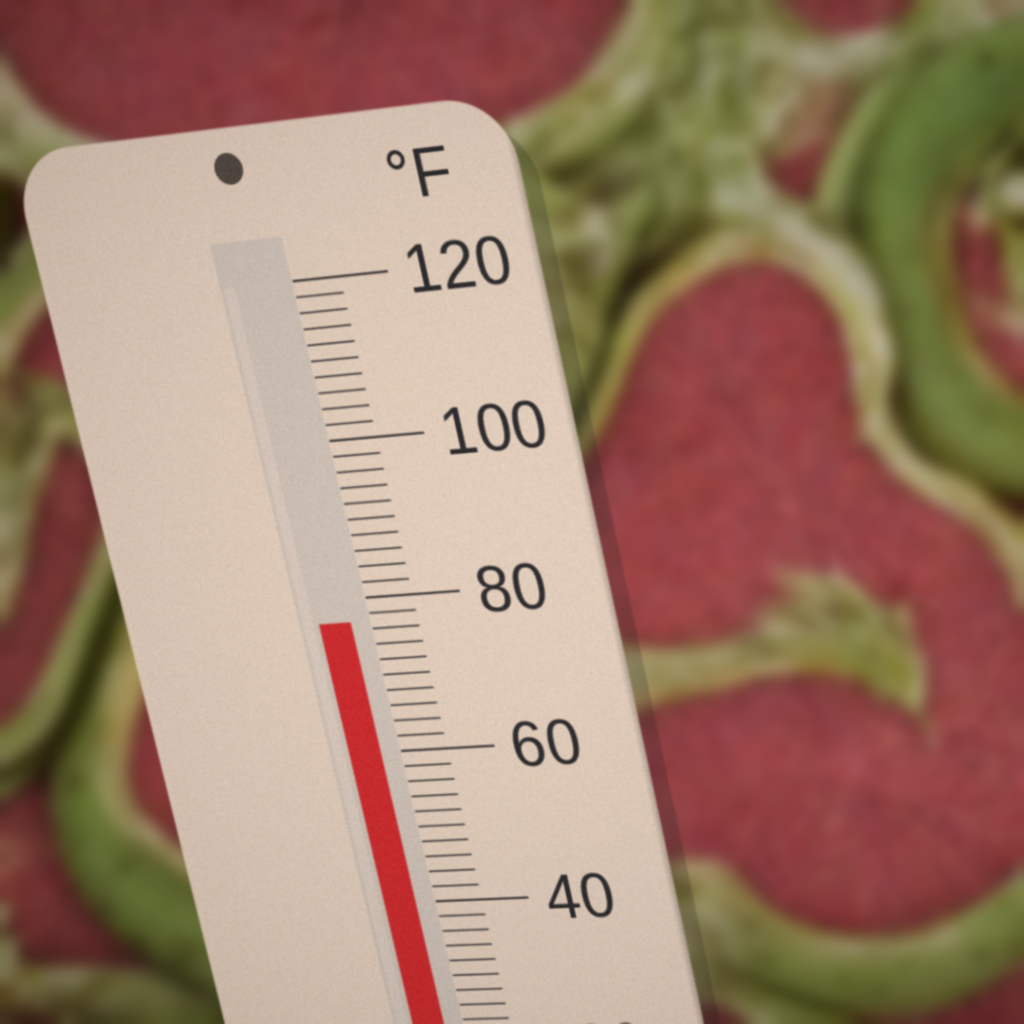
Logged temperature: 77 °F
